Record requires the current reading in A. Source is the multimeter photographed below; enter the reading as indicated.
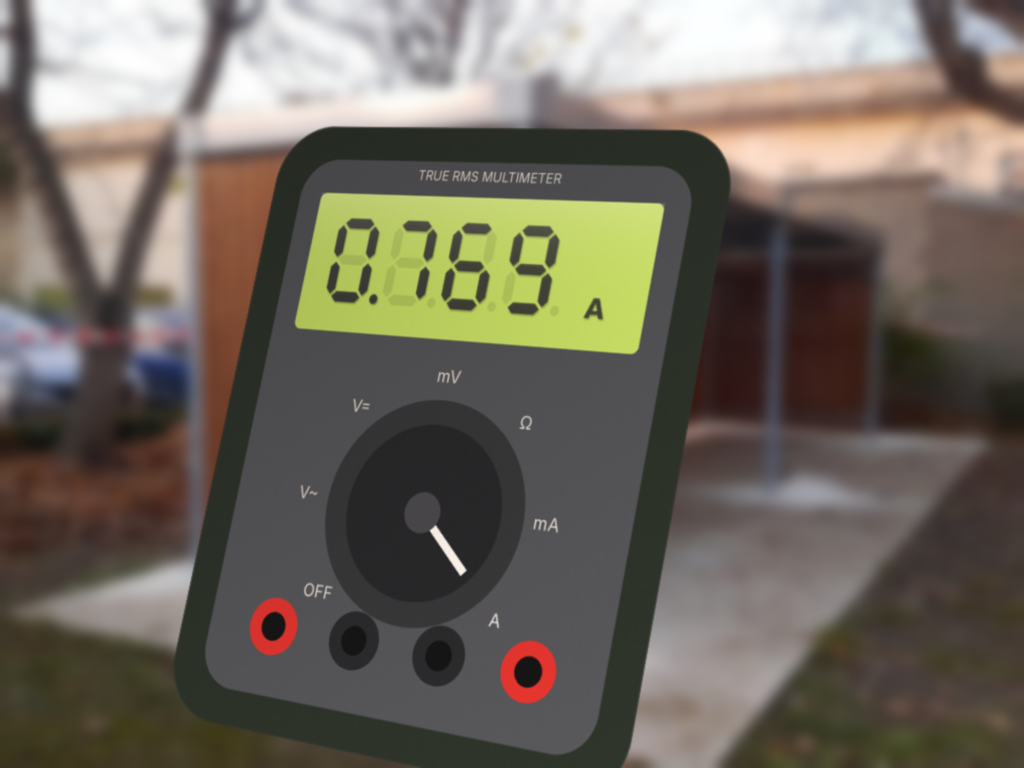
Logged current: 0.769 A
